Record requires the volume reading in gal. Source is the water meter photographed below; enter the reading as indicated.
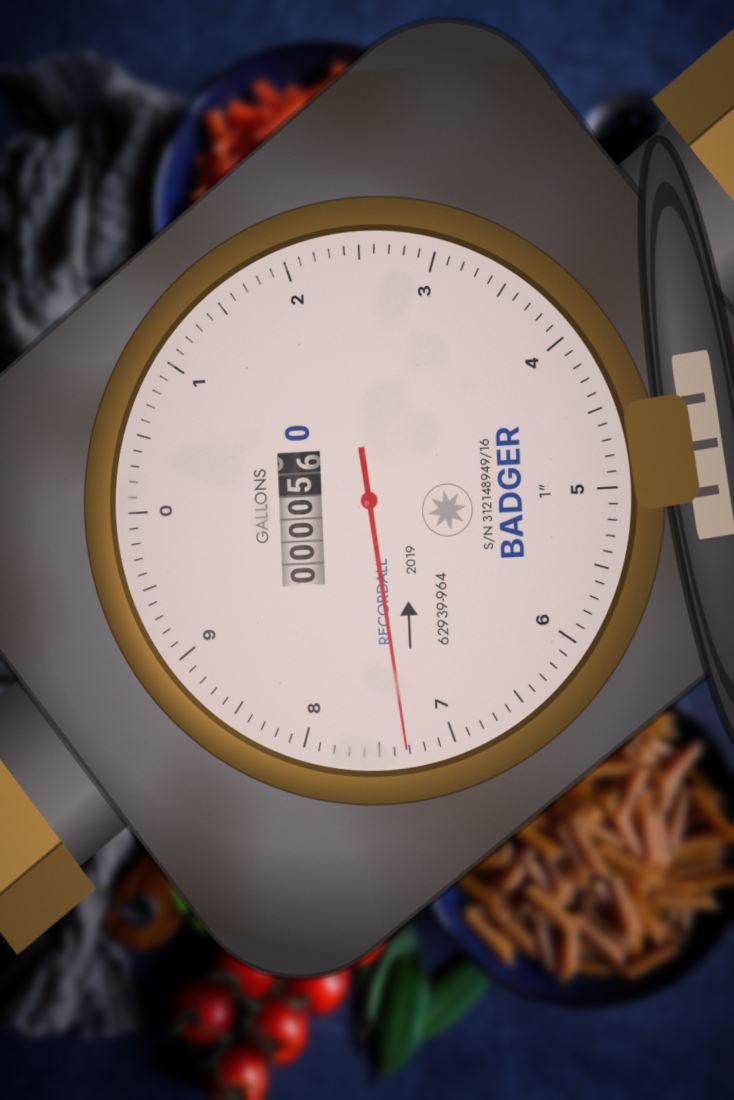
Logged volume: 557.3 gal
